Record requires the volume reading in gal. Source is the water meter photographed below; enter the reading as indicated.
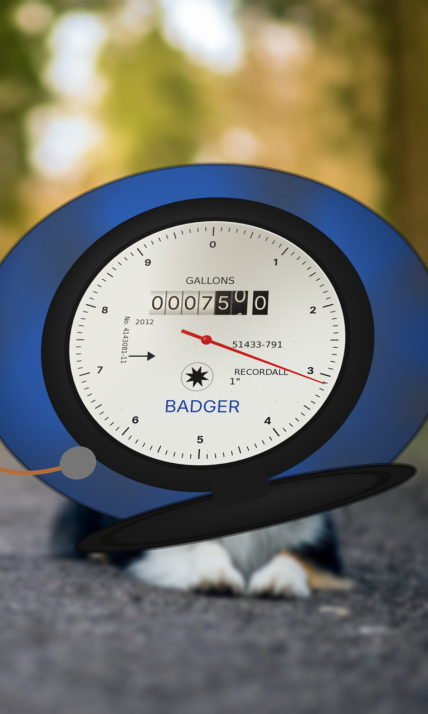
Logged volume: 7503.1 gal
